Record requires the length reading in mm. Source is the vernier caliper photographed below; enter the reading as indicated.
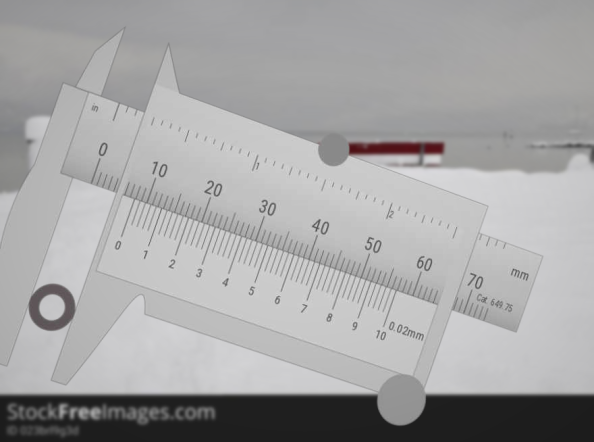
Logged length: 7.8 mm
